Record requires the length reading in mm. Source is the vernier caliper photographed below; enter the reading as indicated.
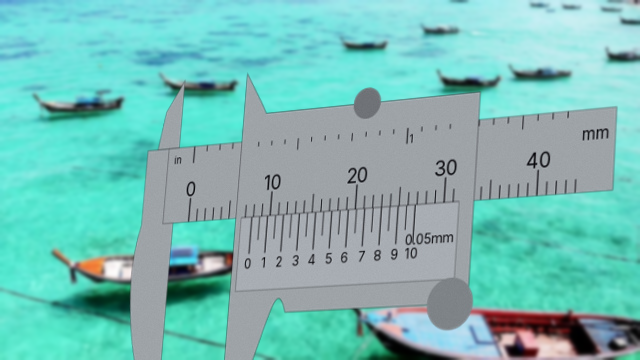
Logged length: 7.8 mm
